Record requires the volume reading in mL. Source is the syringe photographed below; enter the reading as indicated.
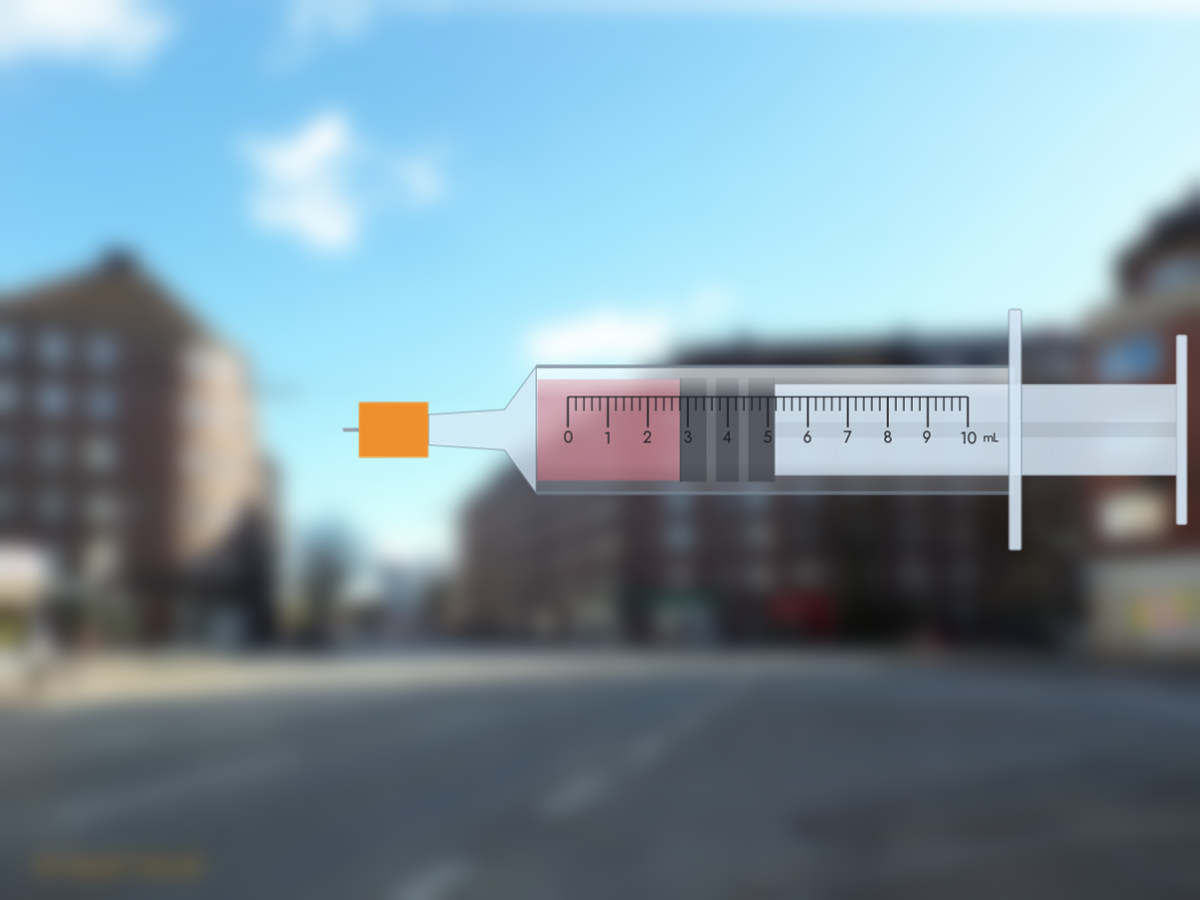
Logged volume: 2.8 mL
